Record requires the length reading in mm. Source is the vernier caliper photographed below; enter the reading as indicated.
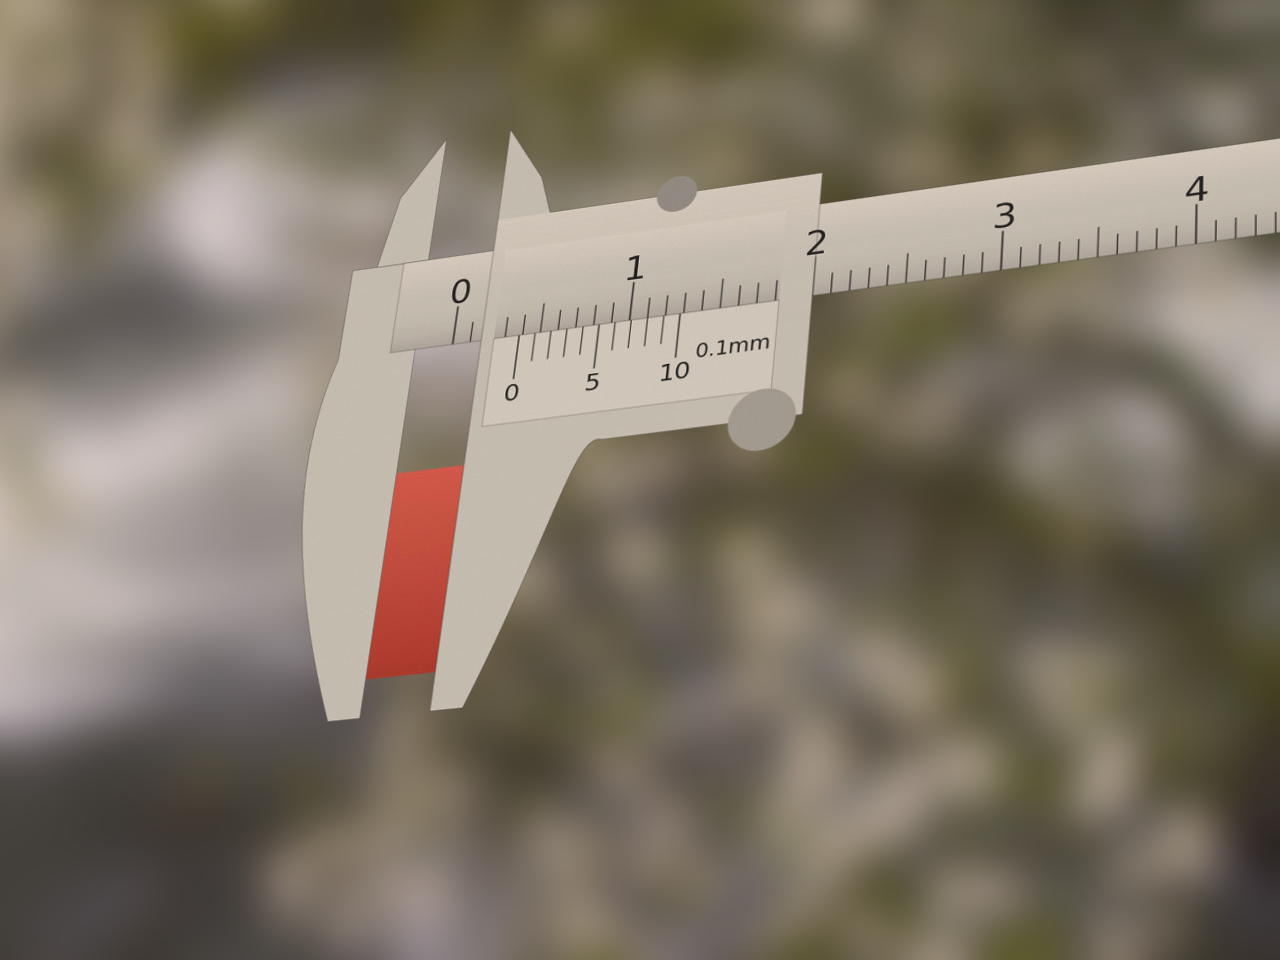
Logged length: 3.8 mm
